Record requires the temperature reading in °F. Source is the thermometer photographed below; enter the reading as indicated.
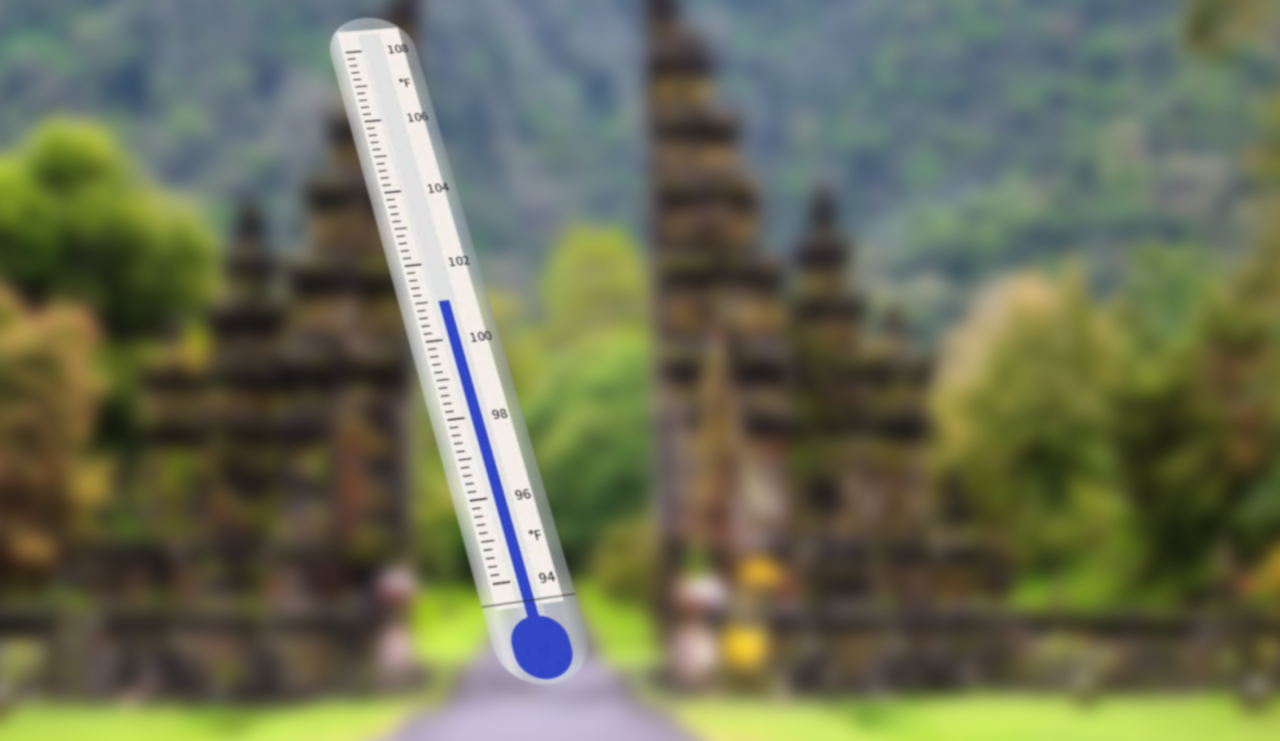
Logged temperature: 101 °F
